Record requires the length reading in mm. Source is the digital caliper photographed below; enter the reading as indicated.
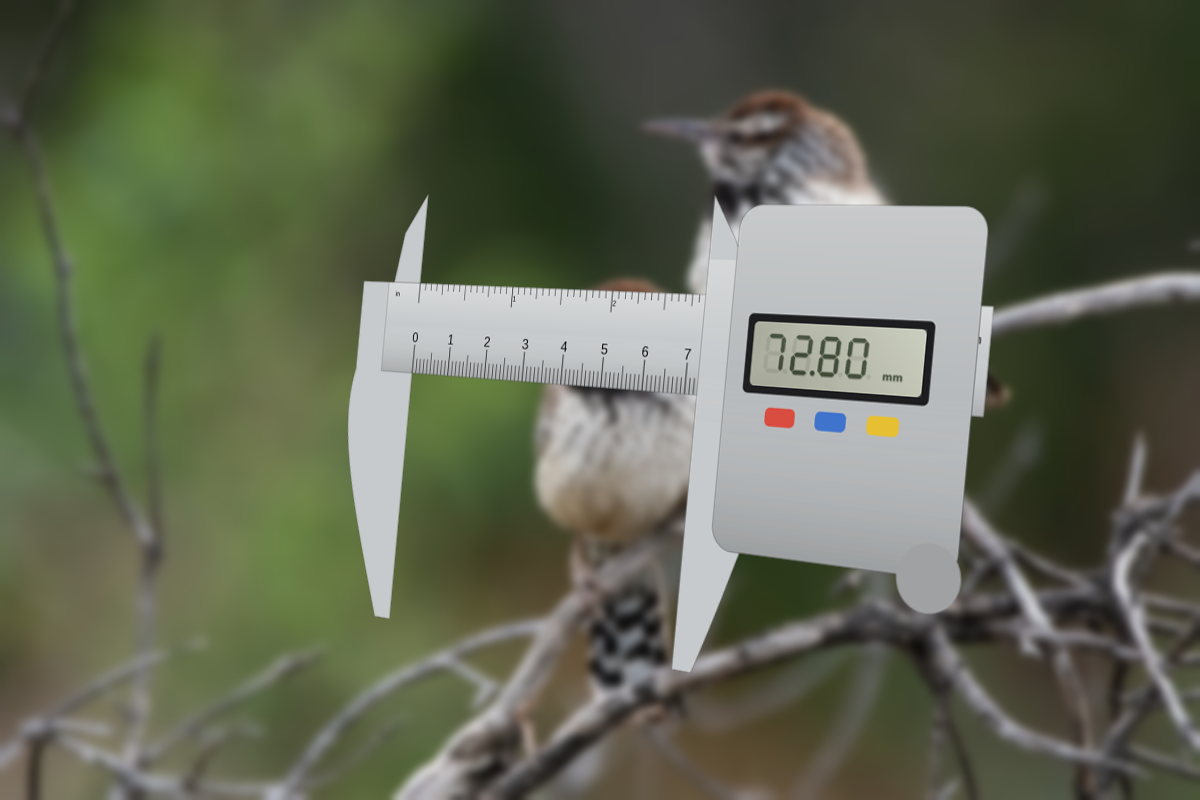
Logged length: 72.80 mm
